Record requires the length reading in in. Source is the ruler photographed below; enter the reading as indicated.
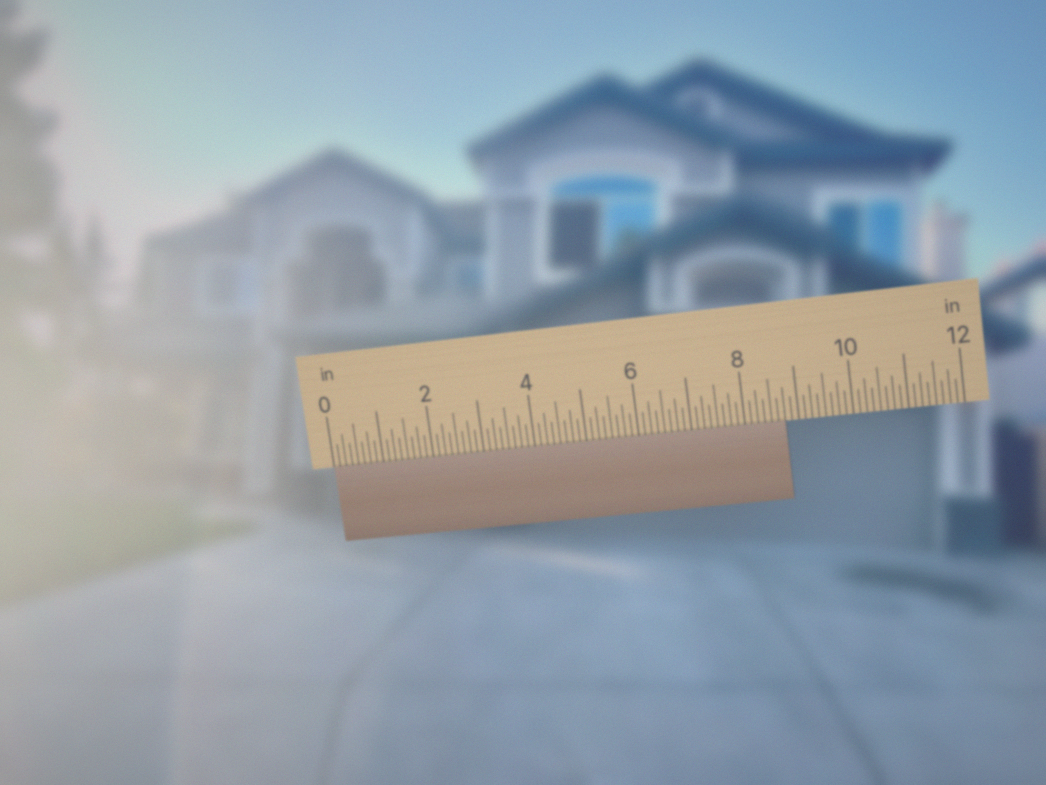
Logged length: 8.75 in
